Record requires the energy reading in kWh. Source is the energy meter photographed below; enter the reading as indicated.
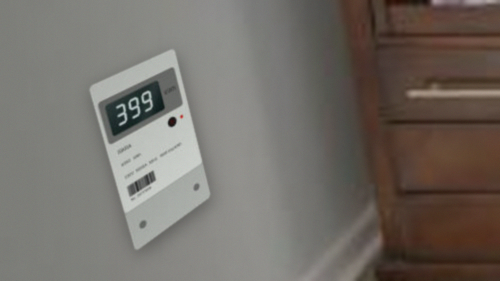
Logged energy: 399 kWh
